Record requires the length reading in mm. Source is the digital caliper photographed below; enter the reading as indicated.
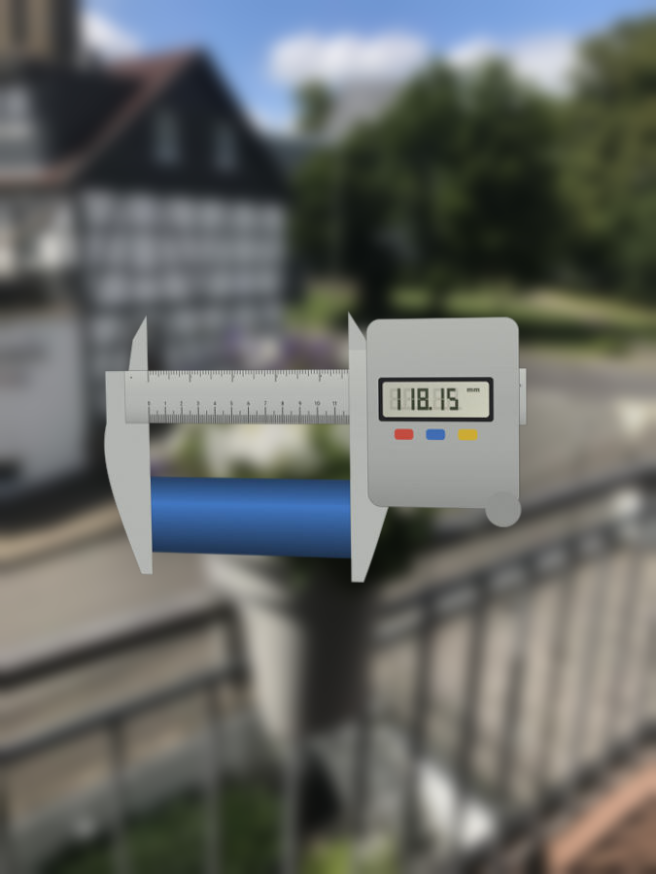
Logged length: 118.15 mm
